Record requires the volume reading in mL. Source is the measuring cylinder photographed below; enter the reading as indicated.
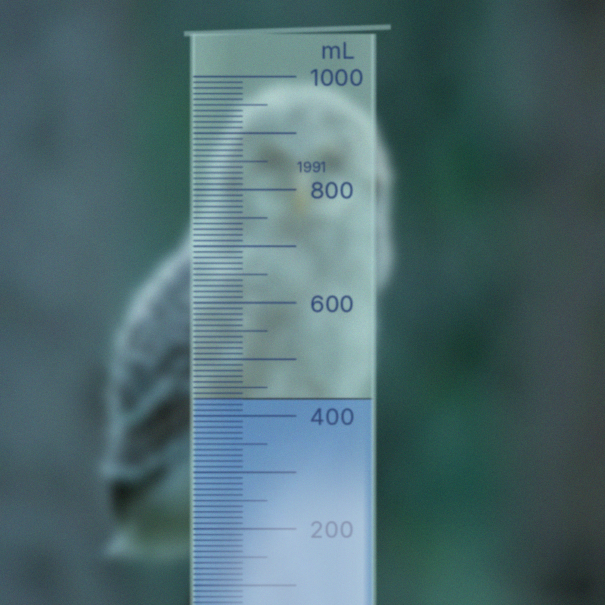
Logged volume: 430 mL
